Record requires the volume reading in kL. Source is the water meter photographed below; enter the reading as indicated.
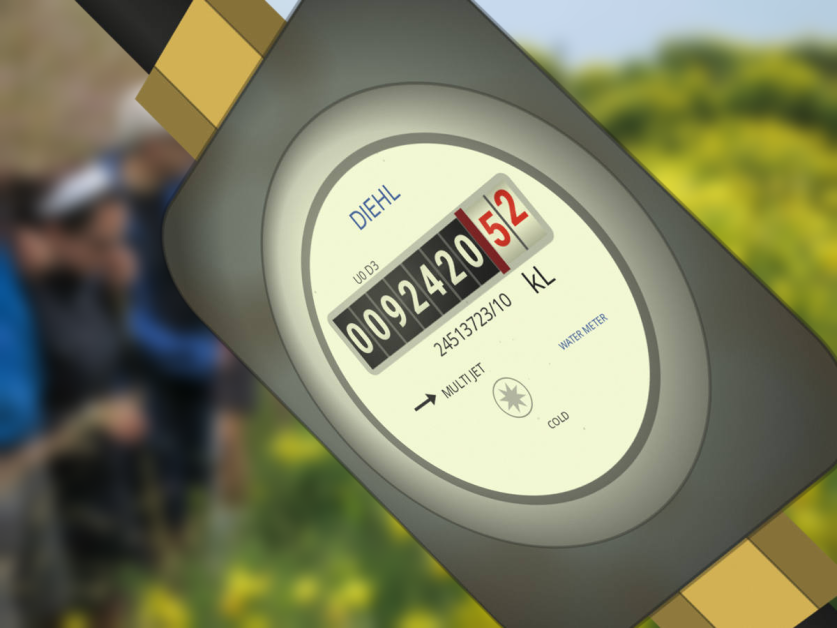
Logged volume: 92420.52 kL
